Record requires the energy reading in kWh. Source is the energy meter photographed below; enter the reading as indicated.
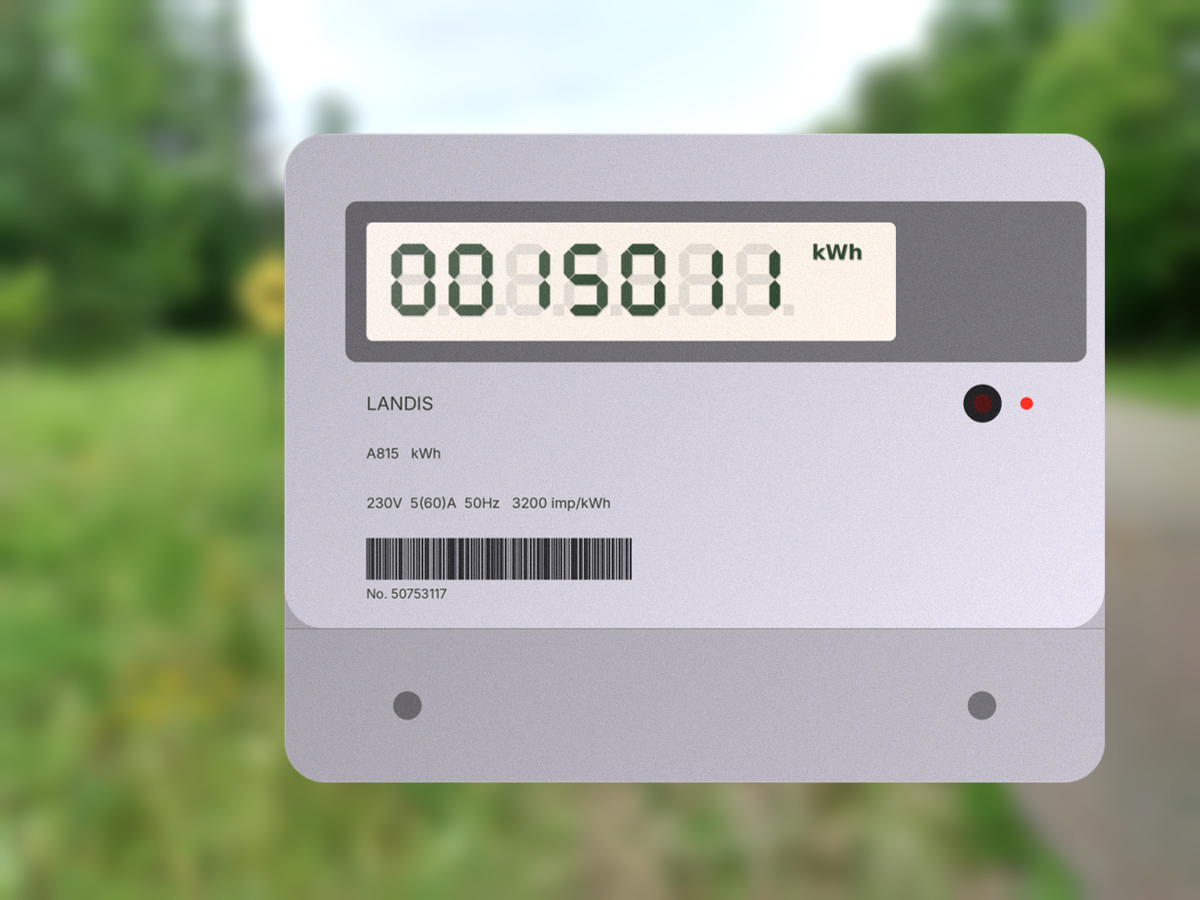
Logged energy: 15011 kWh
